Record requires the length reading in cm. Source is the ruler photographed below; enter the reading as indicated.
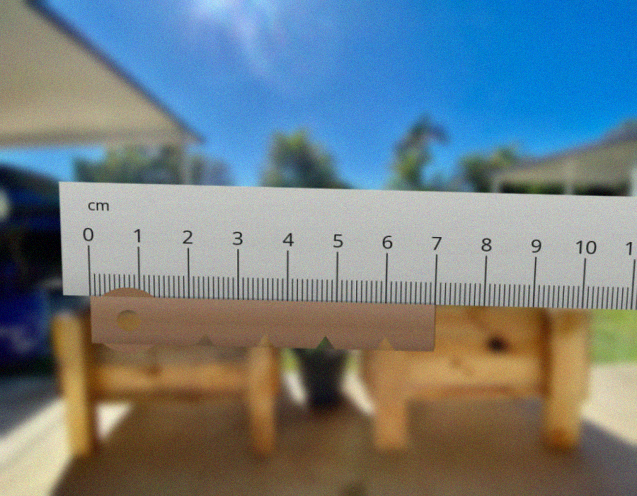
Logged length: 7 cm
